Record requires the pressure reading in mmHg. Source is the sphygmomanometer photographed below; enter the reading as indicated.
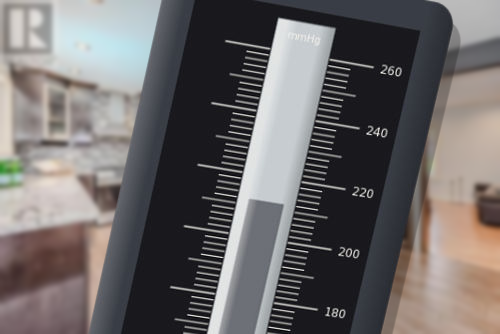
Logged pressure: 212 mmHg
